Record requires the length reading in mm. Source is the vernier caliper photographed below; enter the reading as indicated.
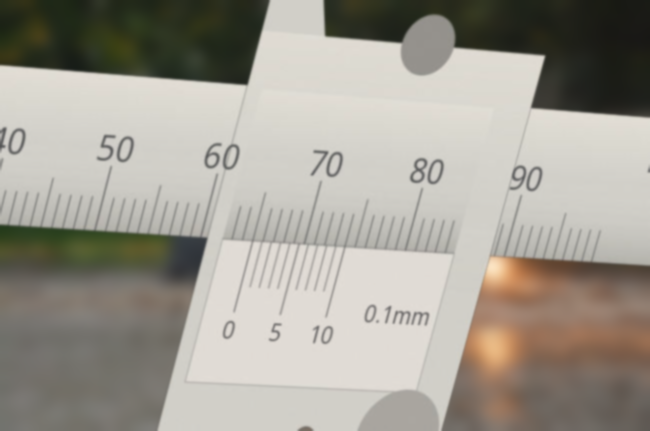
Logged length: 65.0 mm
